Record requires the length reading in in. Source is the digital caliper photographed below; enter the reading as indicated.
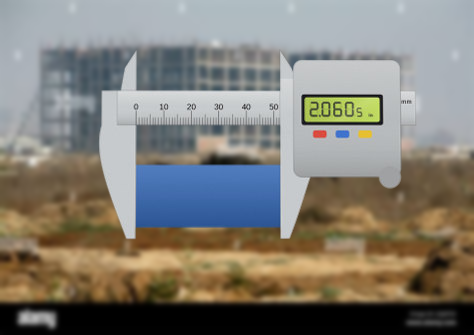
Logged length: 2.0605 in
